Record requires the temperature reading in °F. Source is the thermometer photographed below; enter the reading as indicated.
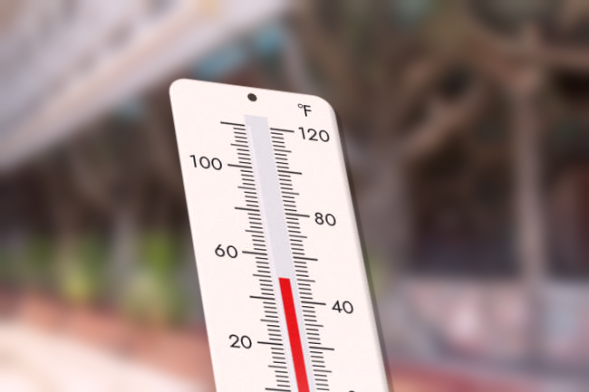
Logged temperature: 50 °F
